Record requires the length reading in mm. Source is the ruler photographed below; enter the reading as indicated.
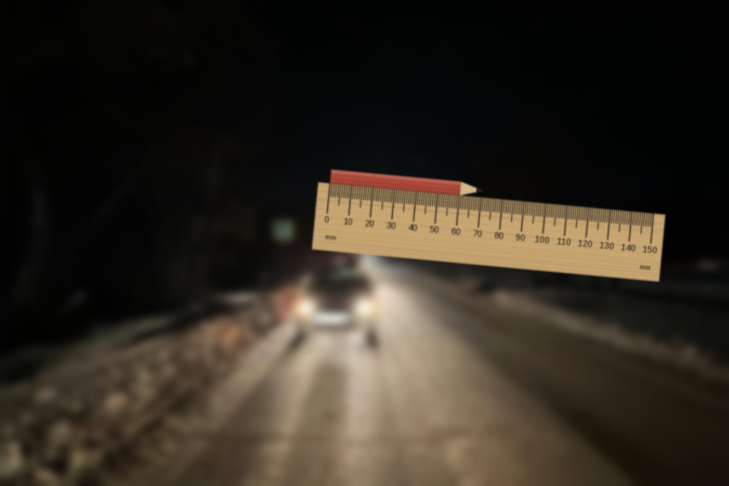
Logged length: 70 mm
